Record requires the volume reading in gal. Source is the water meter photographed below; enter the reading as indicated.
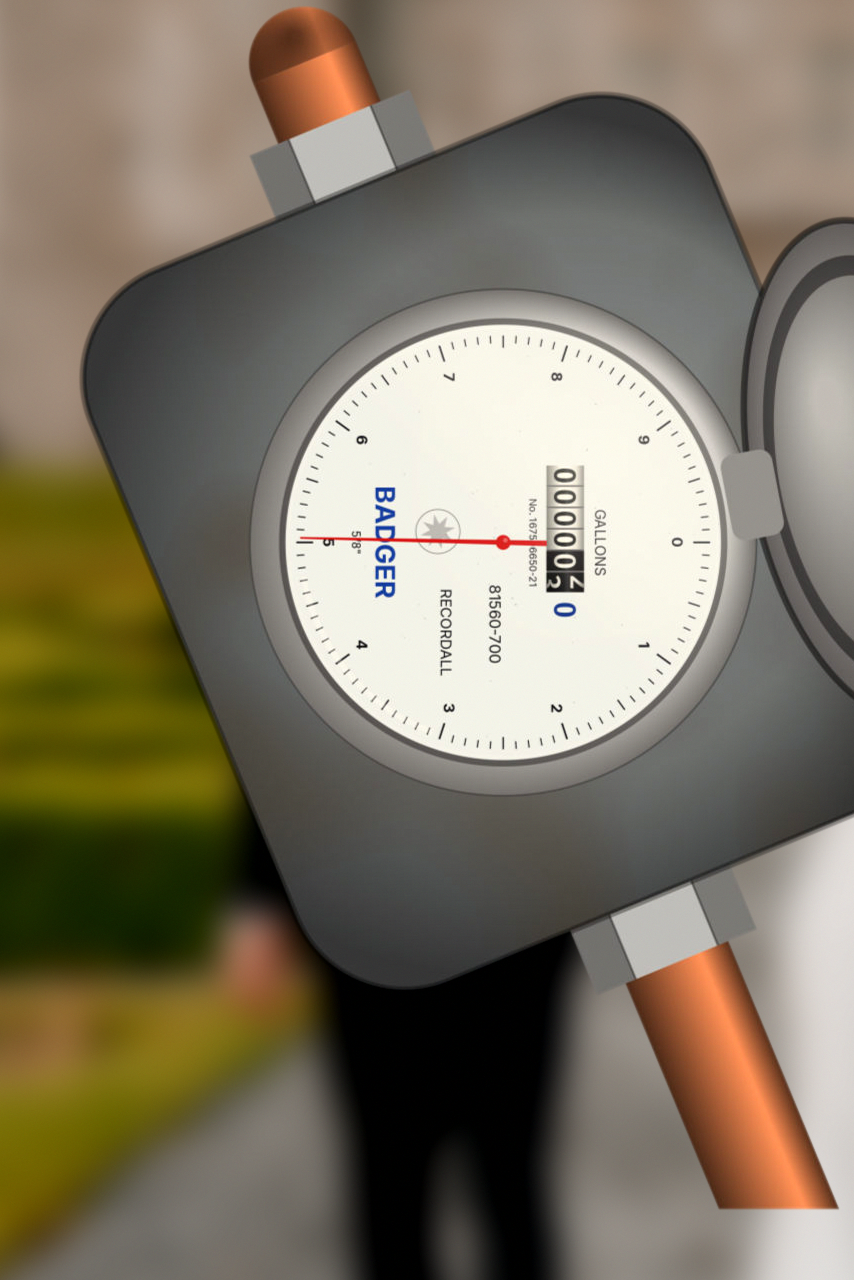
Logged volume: 25.0 gal
